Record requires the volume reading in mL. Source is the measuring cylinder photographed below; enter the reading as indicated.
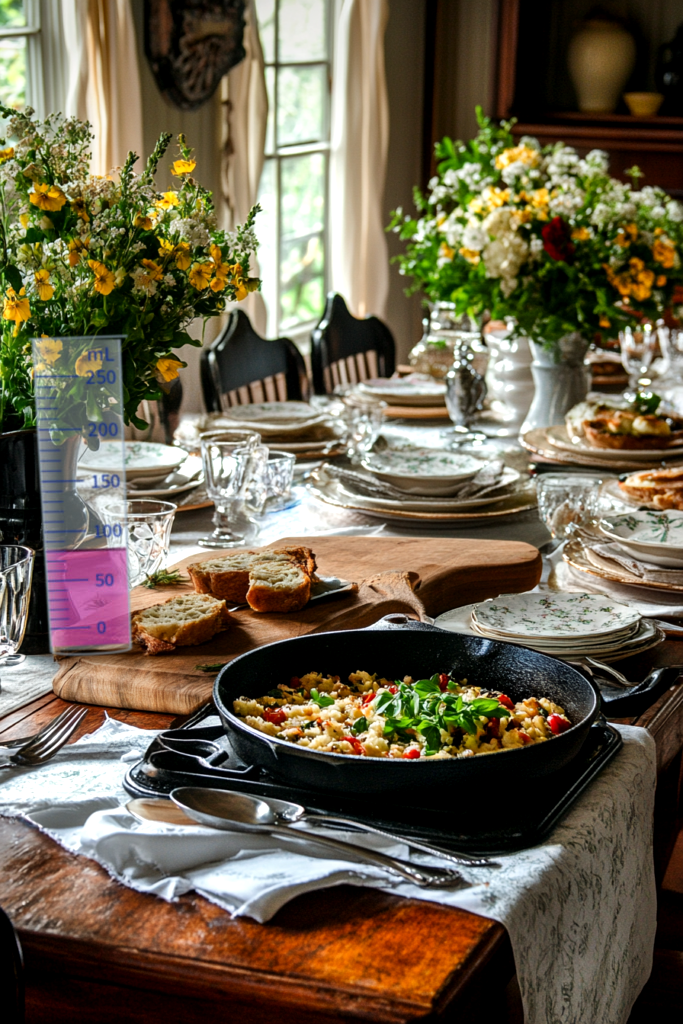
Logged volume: 80 mL
